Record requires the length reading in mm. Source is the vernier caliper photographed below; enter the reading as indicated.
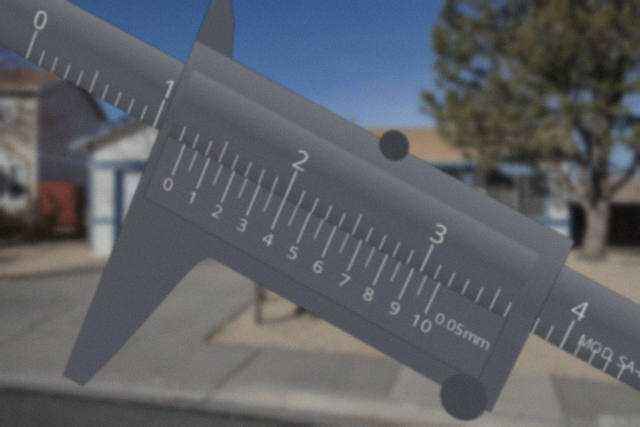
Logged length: 12.4 mm
